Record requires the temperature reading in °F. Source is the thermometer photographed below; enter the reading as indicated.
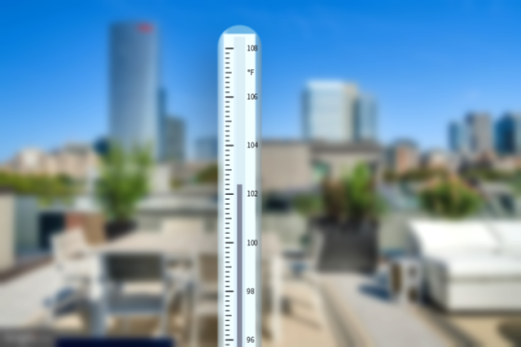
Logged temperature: 102.4 °F
